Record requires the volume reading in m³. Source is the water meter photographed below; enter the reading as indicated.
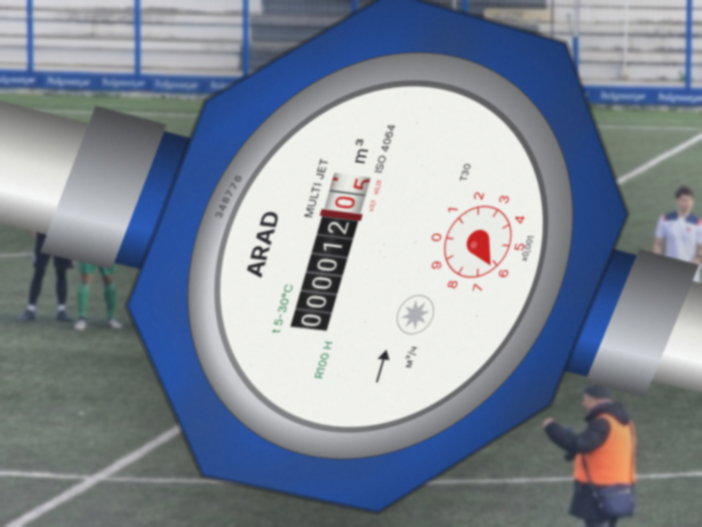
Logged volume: 12.046 m³
